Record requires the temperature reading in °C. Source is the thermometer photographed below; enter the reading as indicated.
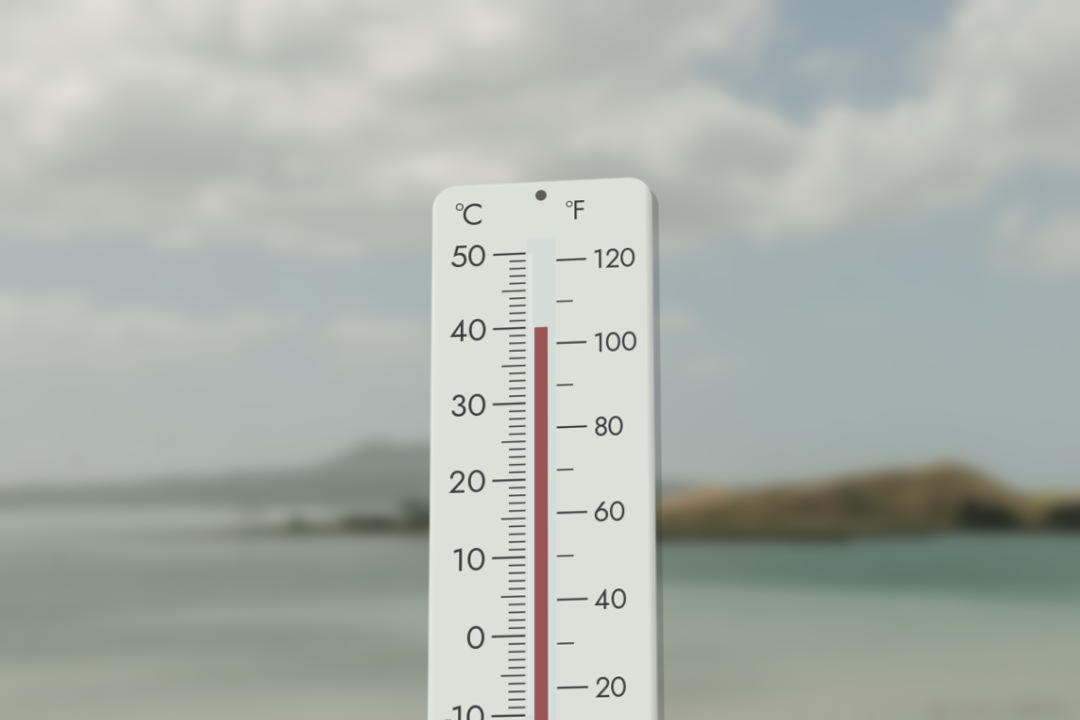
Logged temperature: 40 °C
